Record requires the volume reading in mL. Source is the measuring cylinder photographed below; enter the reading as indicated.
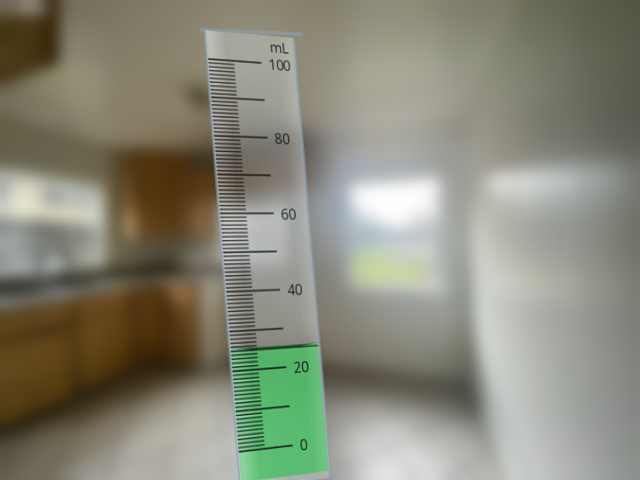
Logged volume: 25 mL
